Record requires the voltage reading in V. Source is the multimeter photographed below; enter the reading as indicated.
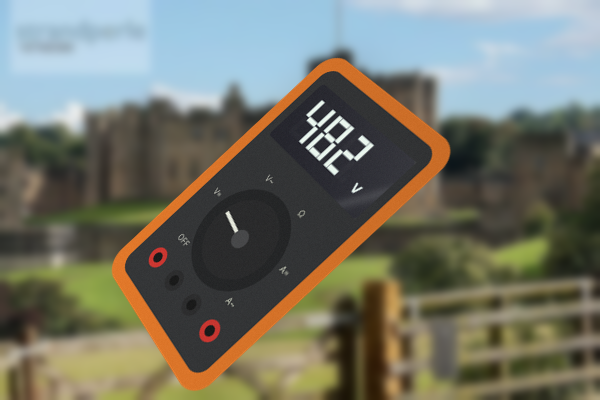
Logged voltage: 482 V
